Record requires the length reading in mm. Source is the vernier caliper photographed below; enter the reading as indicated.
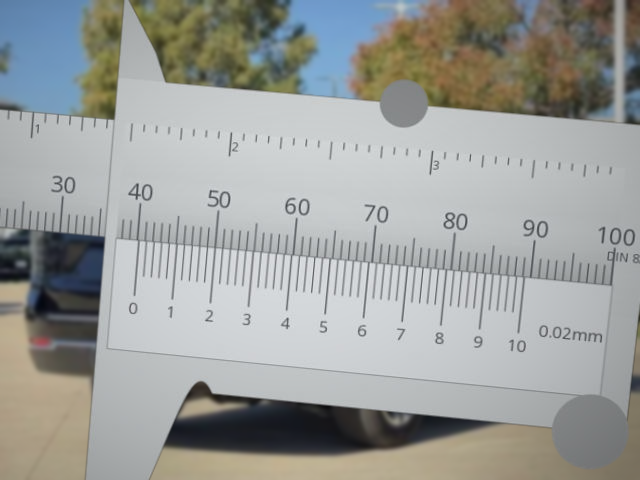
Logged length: 40.2 mm
